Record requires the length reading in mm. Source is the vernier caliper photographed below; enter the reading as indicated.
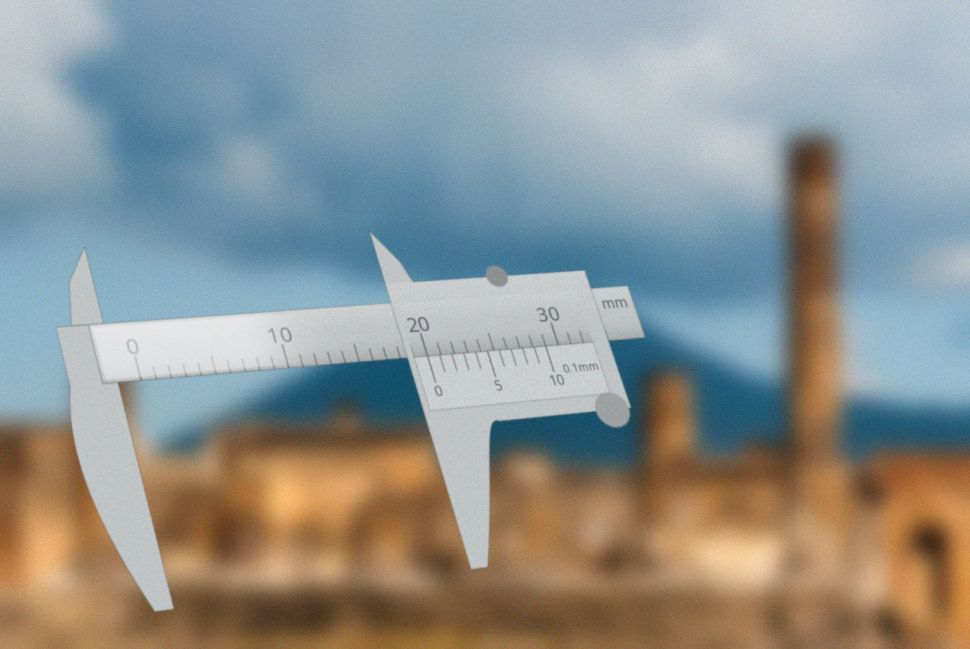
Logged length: 20.0 mm
